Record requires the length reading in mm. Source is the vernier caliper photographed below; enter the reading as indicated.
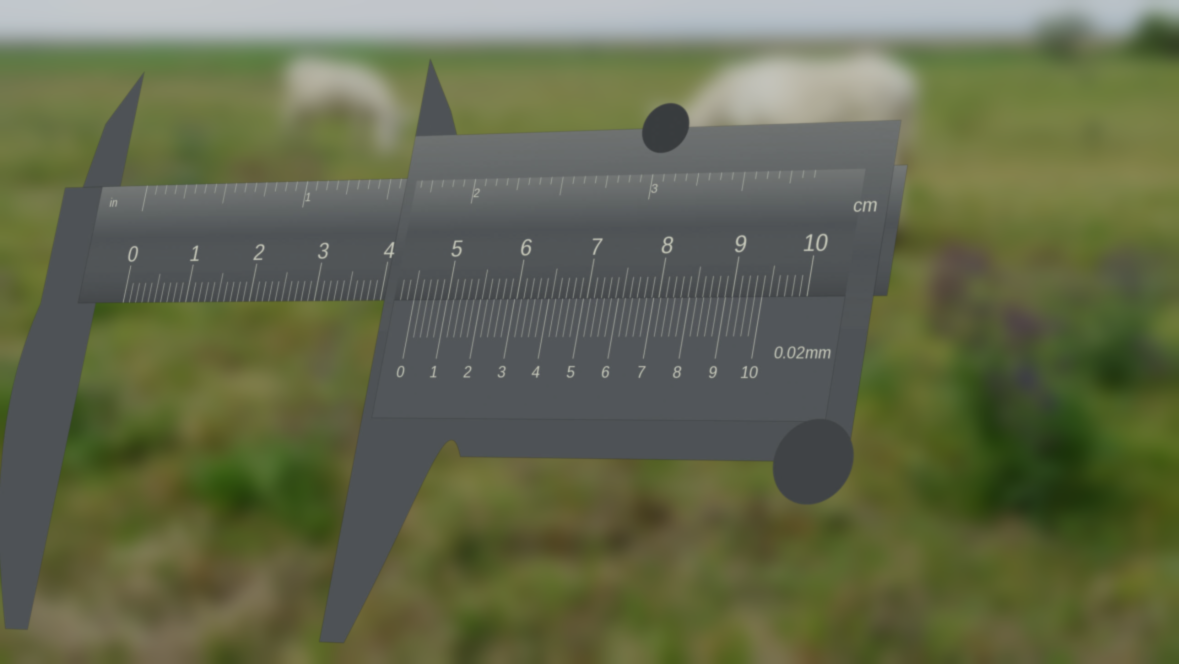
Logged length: 45.0 mm
